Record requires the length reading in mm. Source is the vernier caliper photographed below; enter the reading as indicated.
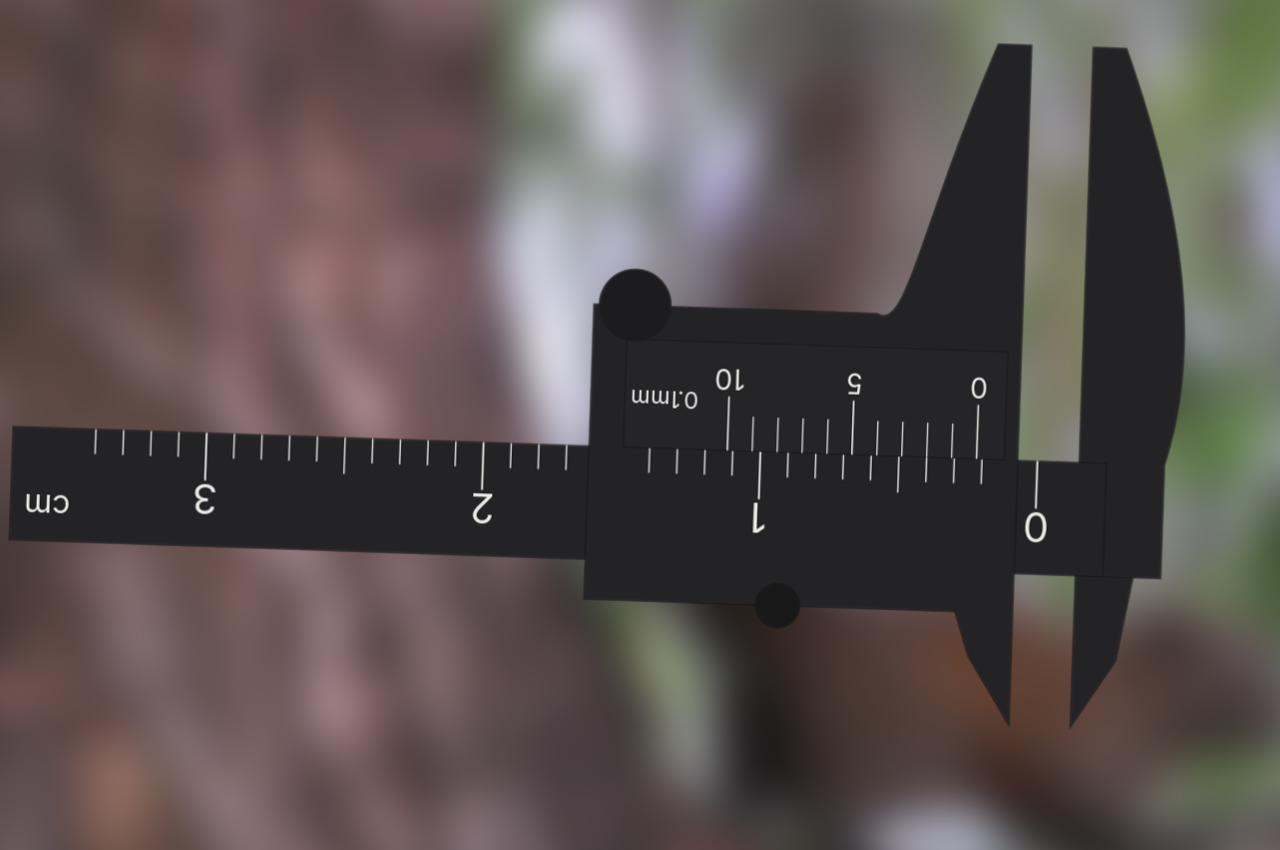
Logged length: 2.2 mm
